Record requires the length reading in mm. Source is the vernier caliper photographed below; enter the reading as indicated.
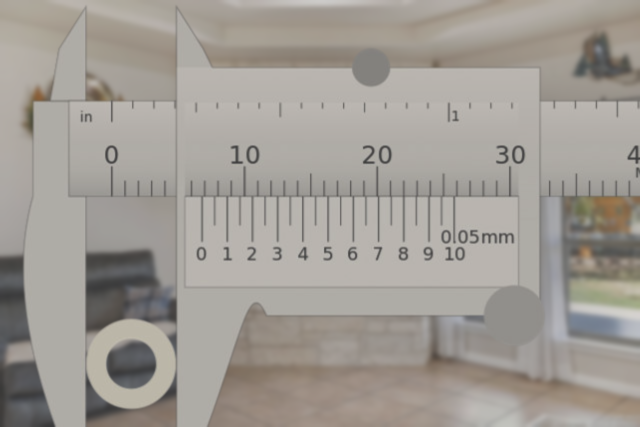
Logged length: 6.8 mm
